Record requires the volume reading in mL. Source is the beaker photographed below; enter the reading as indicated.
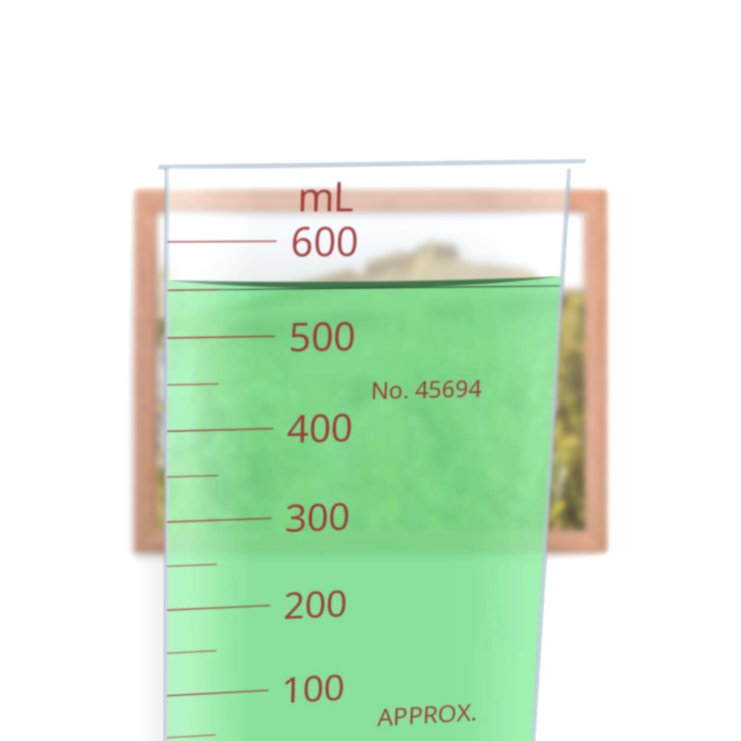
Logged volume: 550 mL
